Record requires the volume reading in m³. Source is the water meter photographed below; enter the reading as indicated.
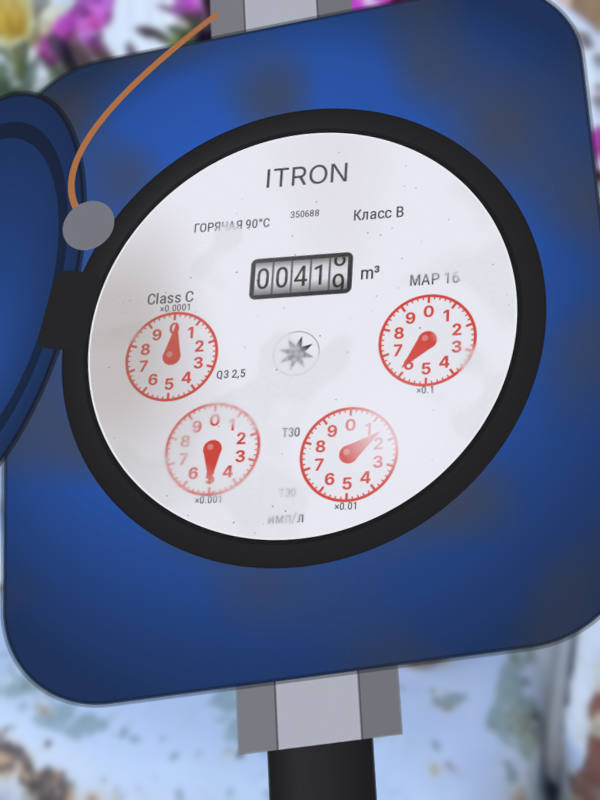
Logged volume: 418.6150 m³
